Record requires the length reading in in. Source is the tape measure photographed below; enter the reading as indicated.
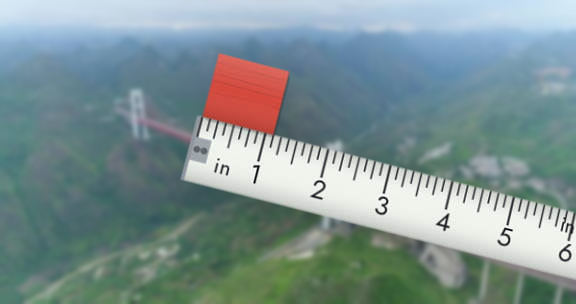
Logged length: 1.125 in
